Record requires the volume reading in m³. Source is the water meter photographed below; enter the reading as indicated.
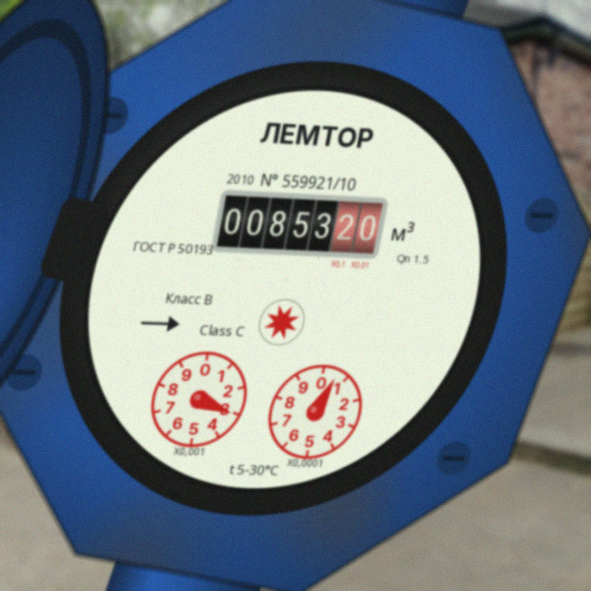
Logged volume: 853.2030 m³
